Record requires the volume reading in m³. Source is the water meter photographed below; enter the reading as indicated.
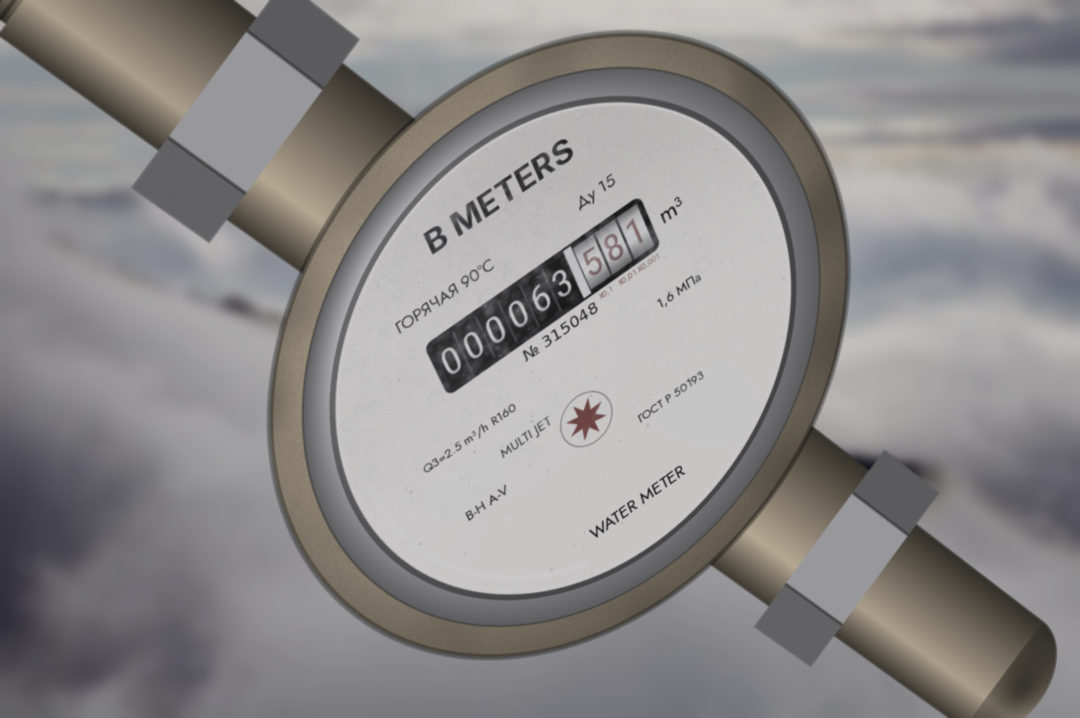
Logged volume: 63.581 m³
